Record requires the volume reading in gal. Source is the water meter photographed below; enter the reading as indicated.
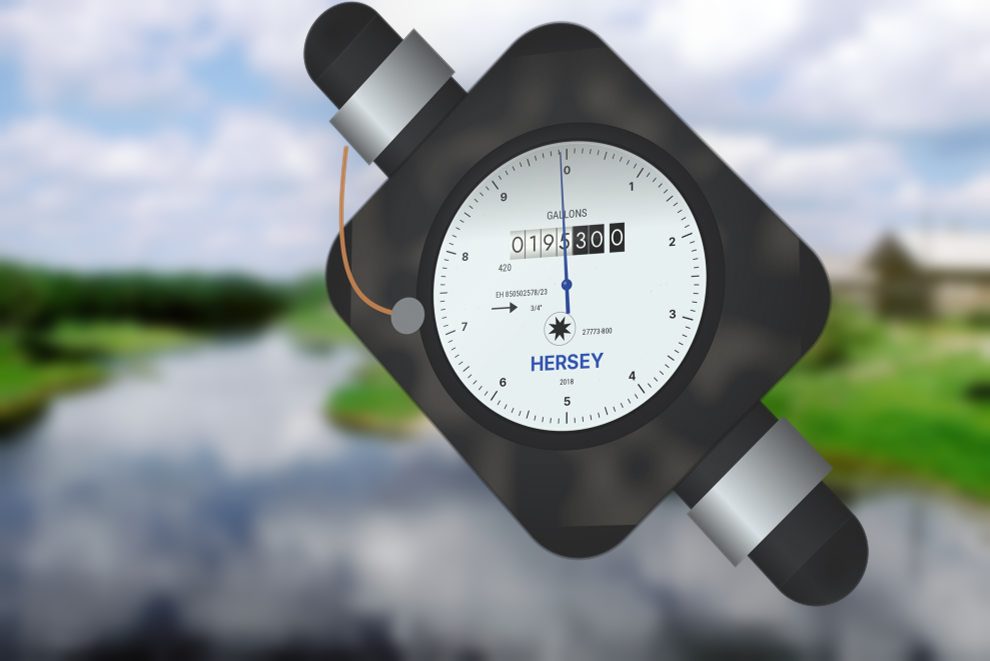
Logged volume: 195299.9 gal
